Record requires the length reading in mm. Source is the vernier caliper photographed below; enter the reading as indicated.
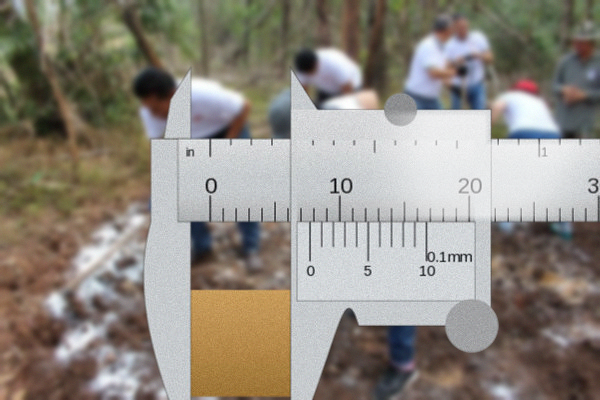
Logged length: 7.7 mm
